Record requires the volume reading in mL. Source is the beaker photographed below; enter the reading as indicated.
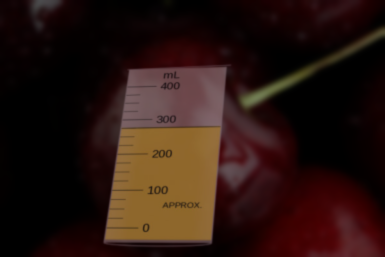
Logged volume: 275 mL
